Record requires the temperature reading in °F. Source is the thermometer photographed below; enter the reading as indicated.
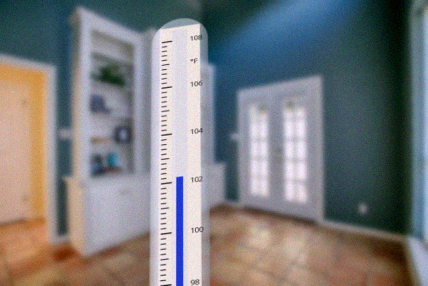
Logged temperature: 102.2 °F
